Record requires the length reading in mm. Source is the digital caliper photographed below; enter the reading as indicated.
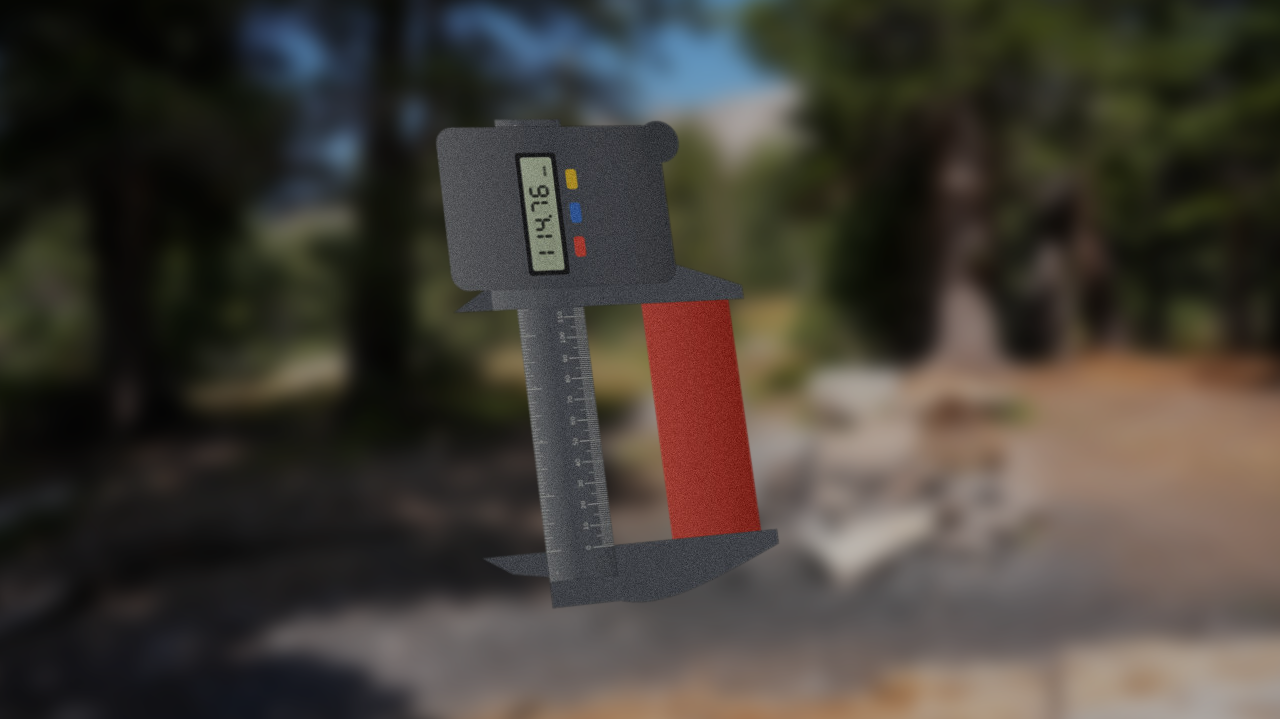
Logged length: 114.76 mm
